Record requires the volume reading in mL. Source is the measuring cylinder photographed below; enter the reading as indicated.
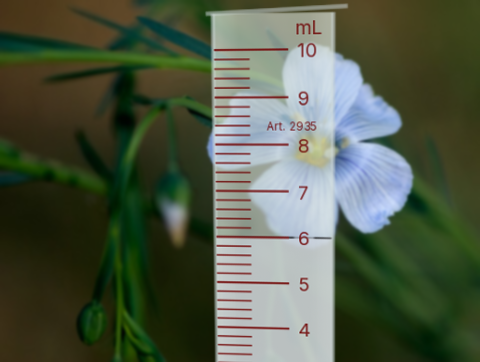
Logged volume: 6 mL
